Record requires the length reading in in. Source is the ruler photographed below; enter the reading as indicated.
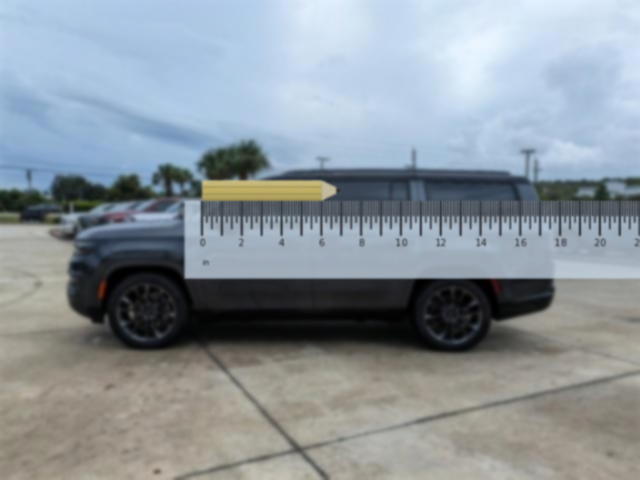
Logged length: 7 in
